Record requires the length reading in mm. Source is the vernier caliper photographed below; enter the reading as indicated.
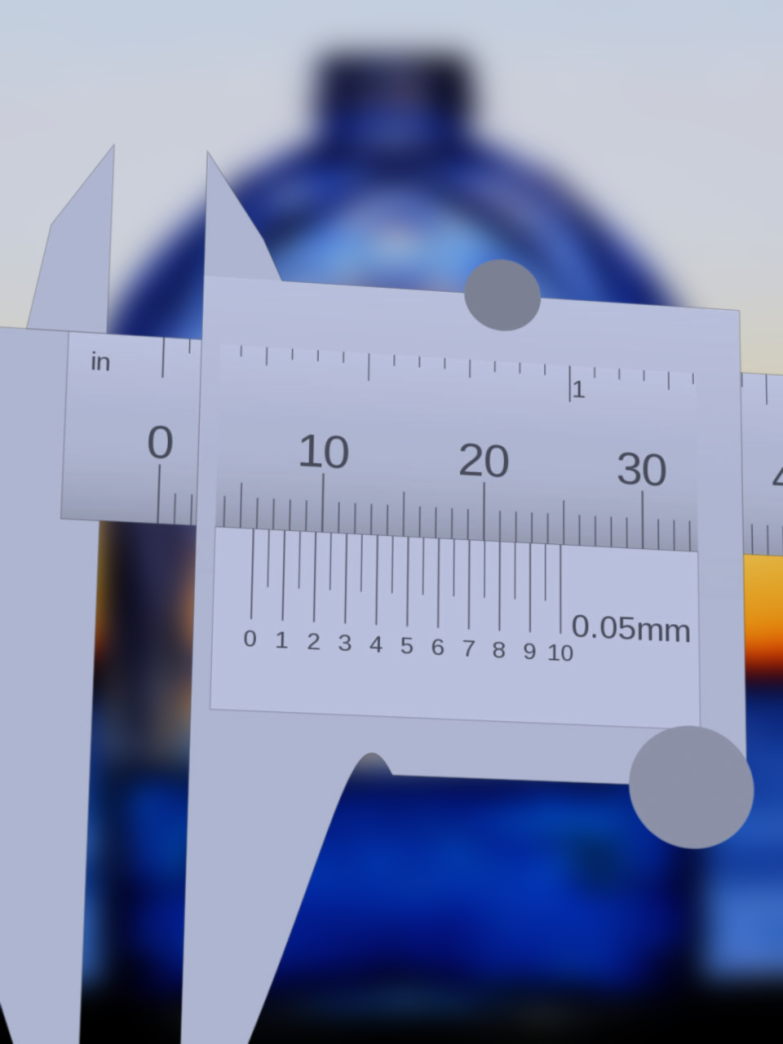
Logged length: 5.8 mm
